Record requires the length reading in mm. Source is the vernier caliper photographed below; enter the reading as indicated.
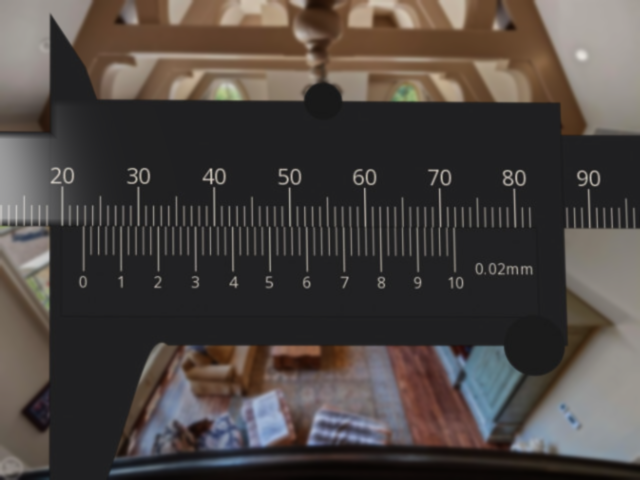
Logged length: 22.8 mm
